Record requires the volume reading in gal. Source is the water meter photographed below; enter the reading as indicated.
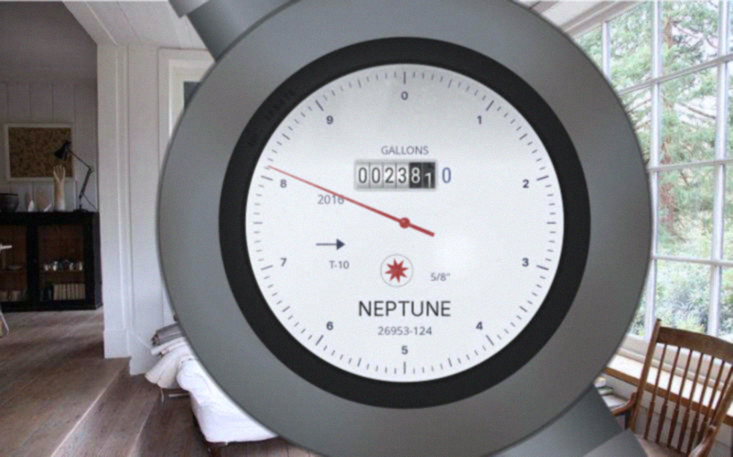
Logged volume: 23808.1 gal
